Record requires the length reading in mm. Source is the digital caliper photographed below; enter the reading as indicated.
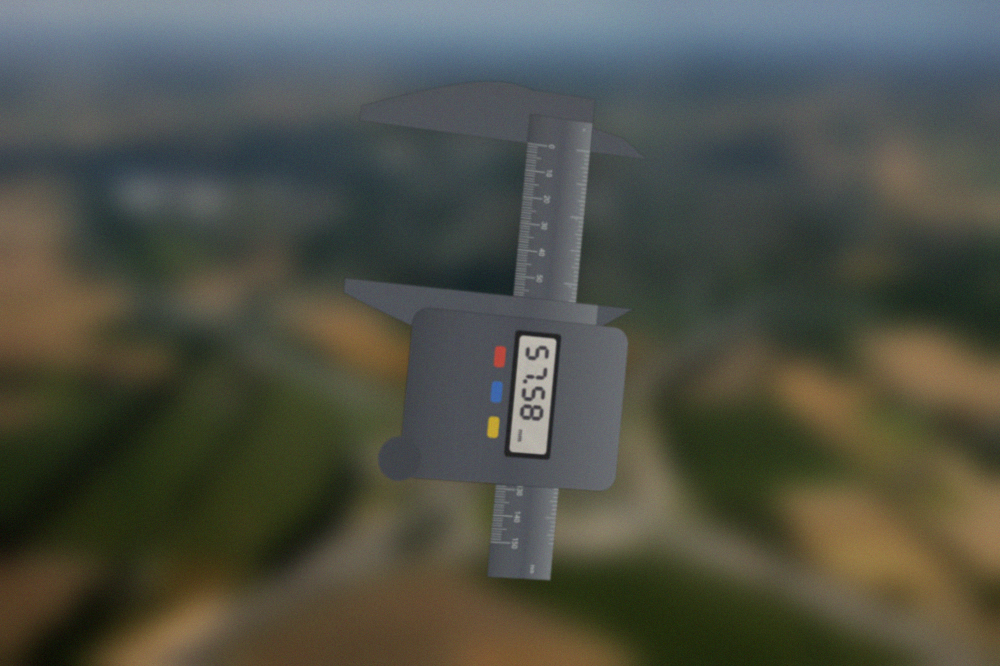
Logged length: 57.58 mm
